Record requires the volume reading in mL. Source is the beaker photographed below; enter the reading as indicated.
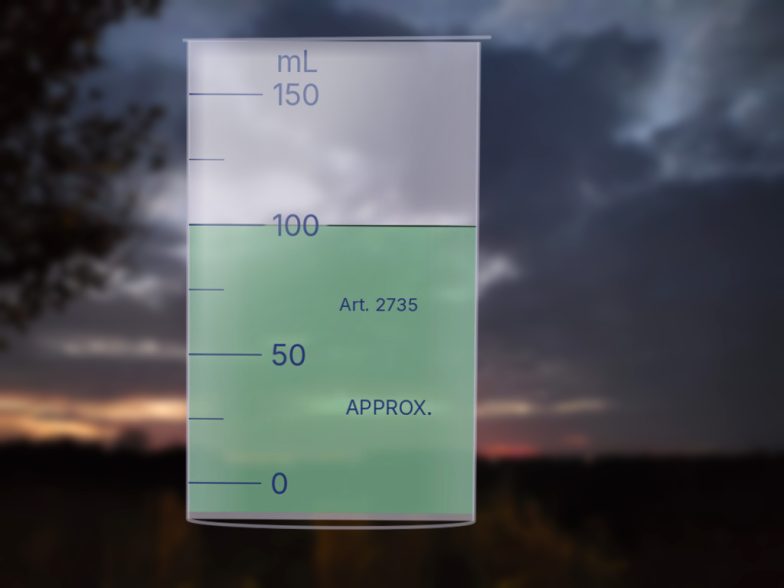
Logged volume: 100 mL
